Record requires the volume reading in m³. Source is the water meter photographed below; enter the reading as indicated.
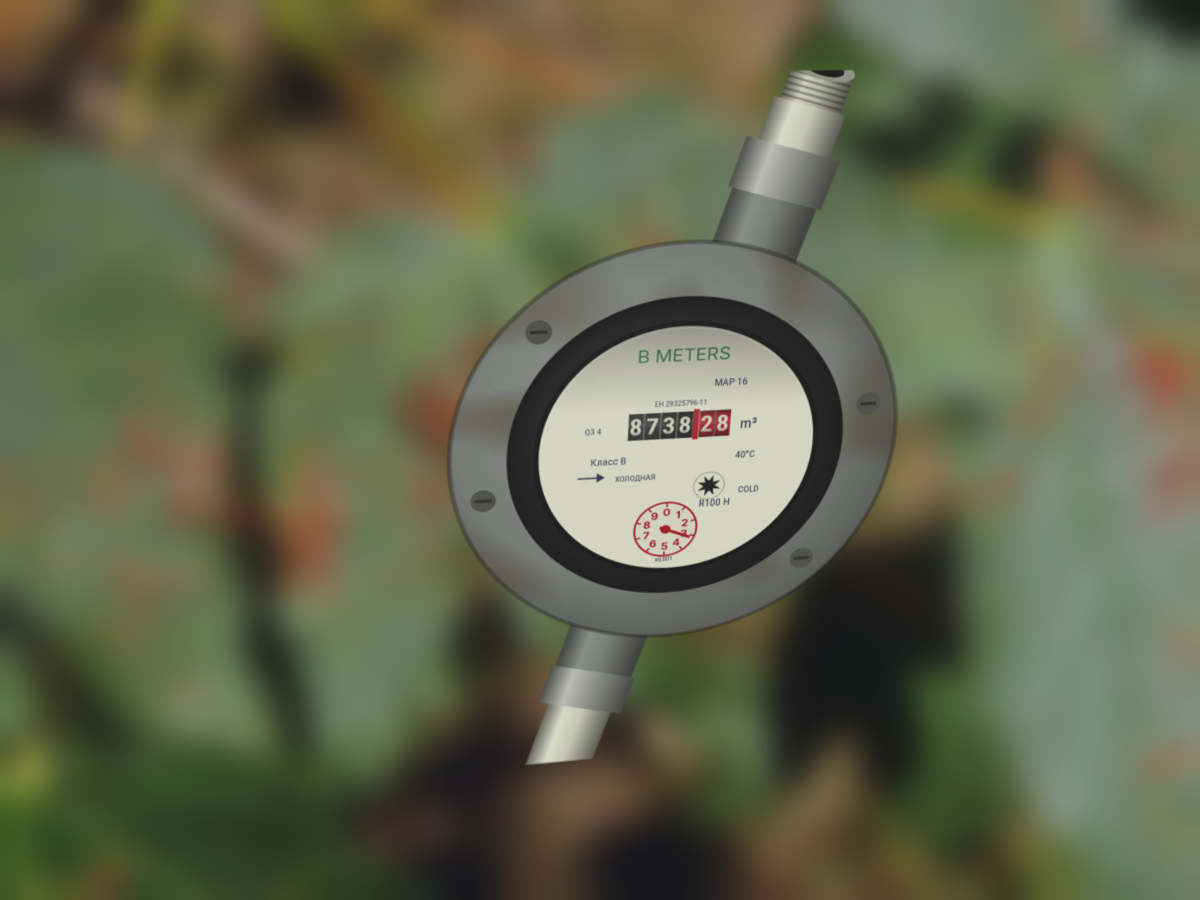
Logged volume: 8738.283 m³
